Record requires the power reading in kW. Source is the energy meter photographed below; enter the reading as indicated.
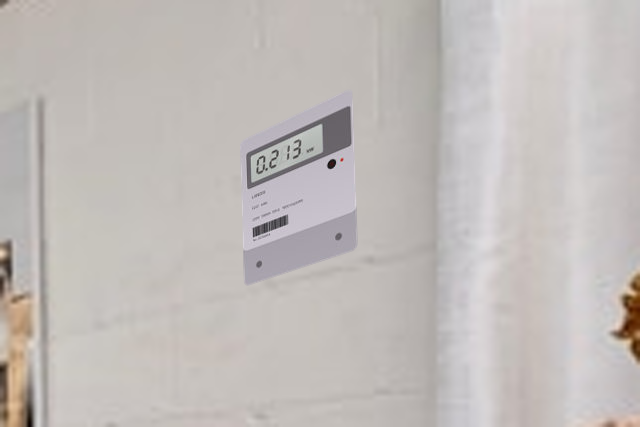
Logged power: 0.213 kW
